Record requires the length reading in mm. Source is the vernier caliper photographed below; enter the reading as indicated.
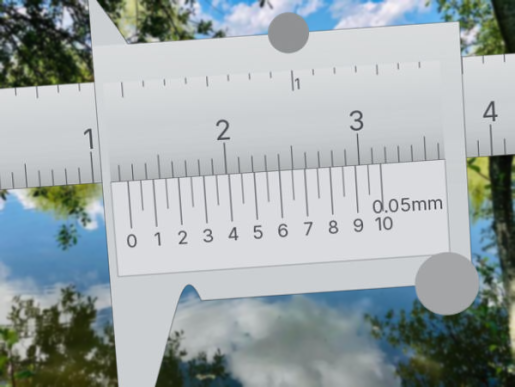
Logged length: 12.6 mm
